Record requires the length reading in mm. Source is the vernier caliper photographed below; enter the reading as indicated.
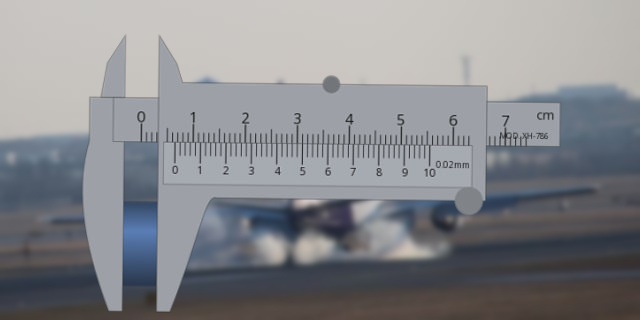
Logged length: 6.5 mm
